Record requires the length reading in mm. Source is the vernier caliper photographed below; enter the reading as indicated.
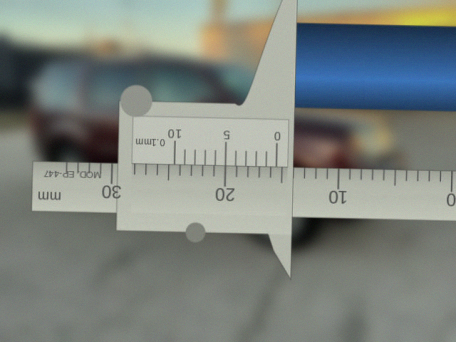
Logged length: 15.5 mm
